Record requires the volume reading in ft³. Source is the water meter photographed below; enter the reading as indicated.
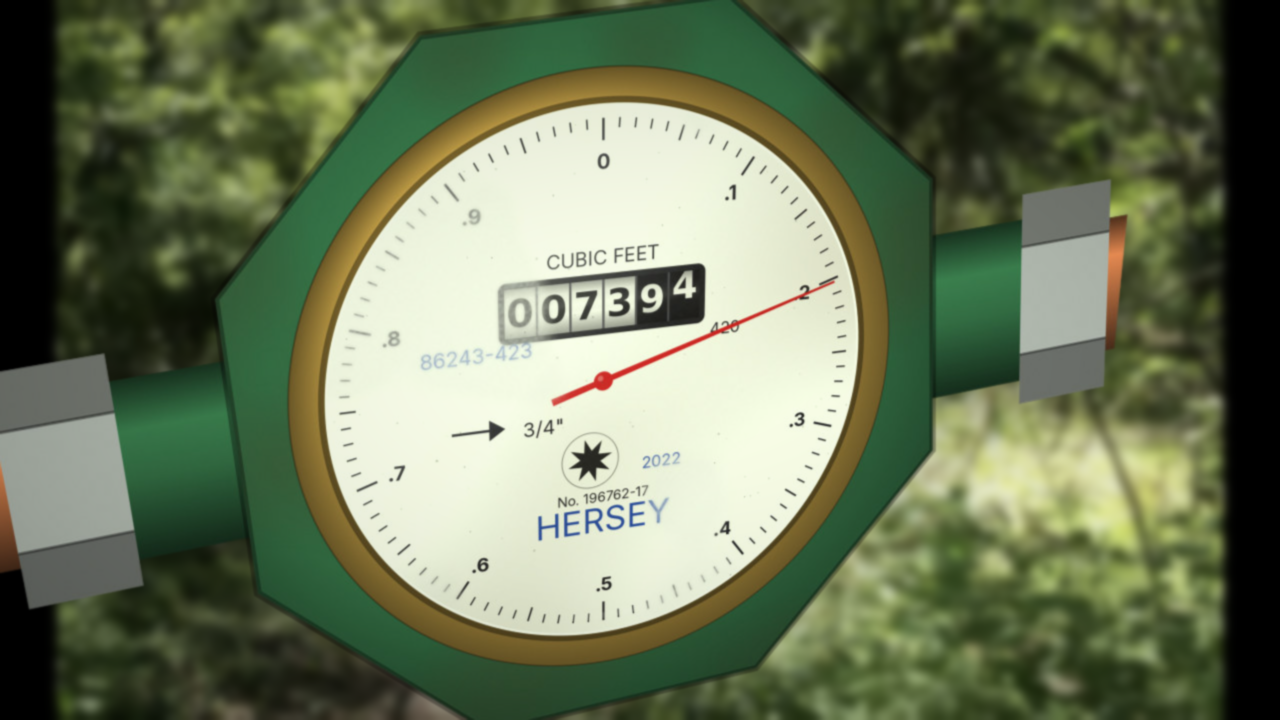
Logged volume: 7394.20 ft³
